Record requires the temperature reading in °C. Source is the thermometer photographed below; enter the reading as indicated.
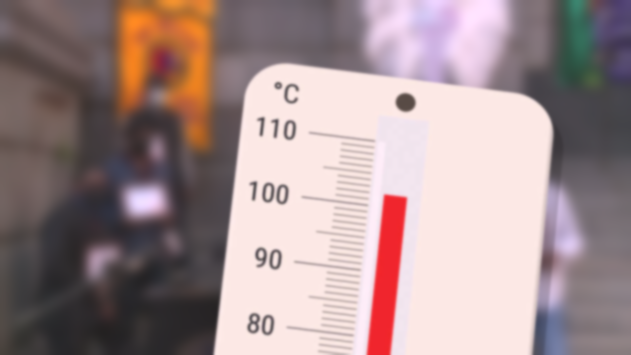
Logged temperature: 102 °C
